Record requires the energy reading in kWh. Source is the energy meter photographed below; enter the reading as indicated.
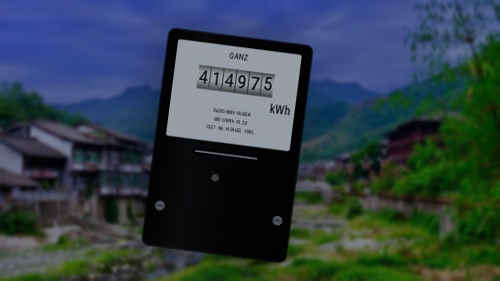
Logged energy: 414975 kWh
